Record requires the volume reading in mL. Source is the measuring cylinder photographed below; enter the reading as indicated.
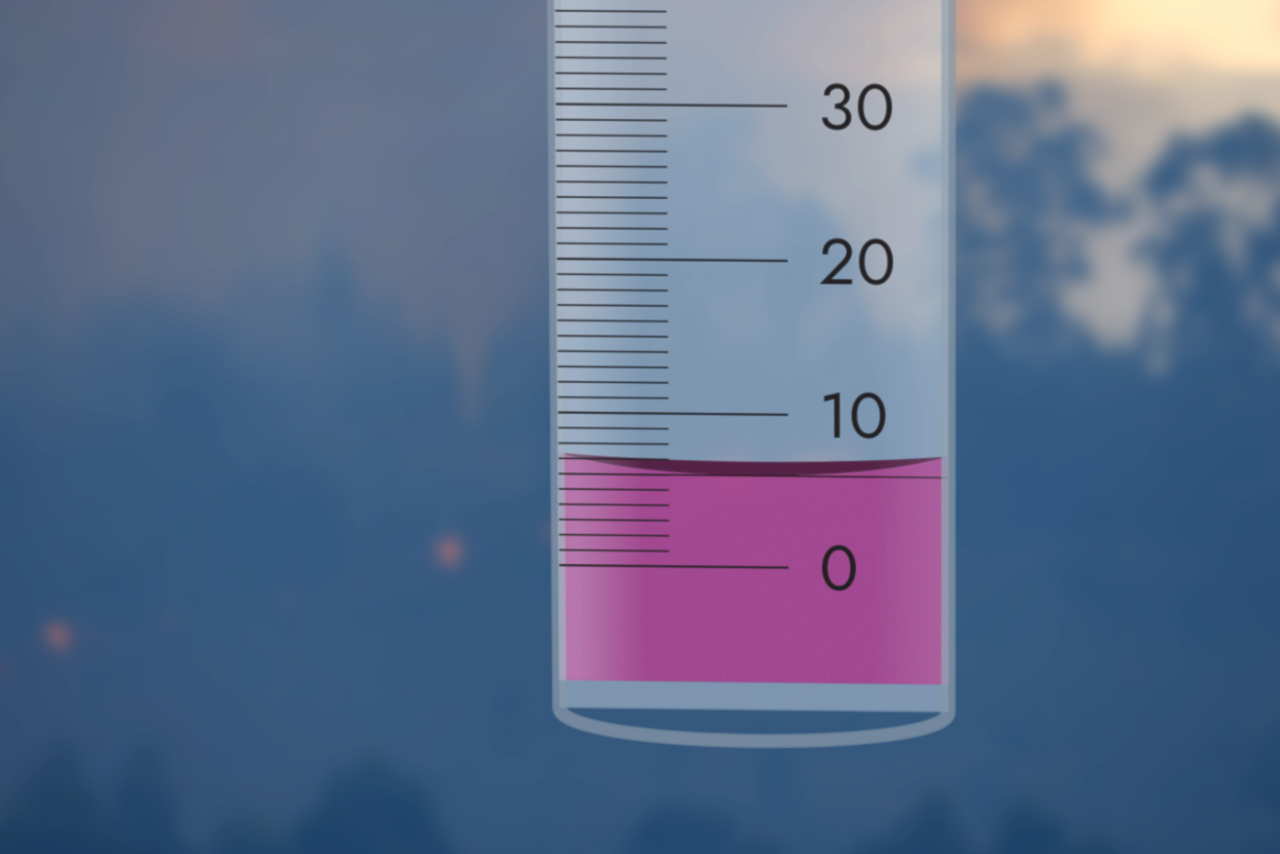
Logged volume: 6 mL
